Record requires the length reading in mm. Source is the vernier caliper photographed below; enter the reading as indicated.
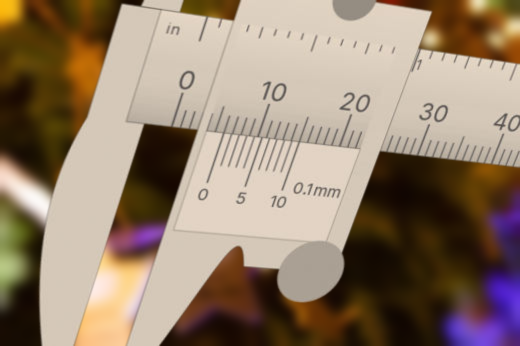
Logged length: 6.0 mm
